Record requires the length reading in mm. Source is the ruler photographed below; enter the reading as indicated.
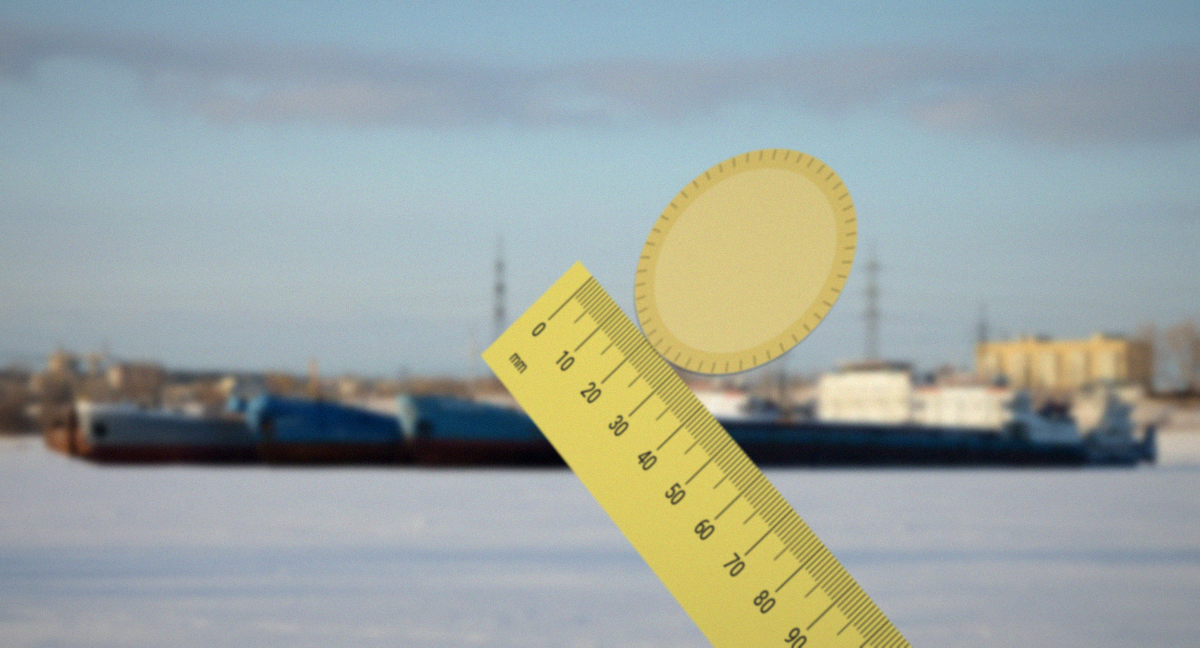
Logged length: 45 mm
